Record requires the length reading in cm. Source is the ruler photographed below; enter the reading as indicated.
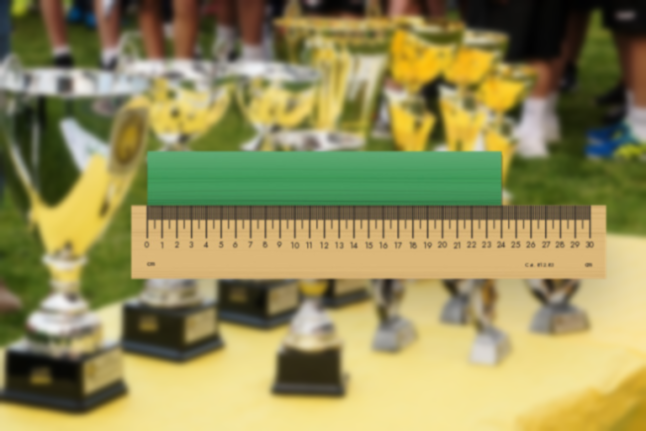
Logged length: 24 cm
